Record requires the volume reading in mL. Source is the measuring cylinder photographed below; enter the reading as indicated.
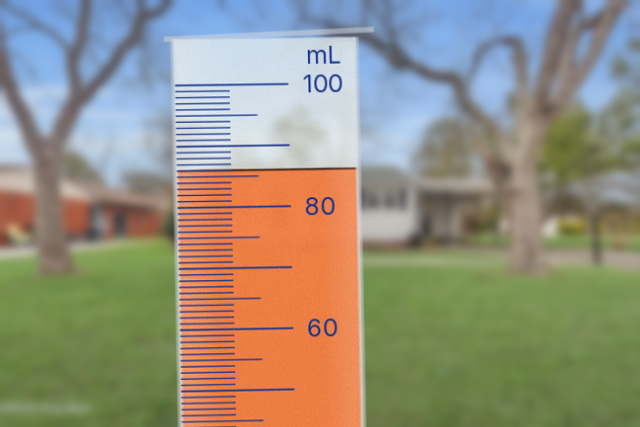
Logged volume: 86 mL
